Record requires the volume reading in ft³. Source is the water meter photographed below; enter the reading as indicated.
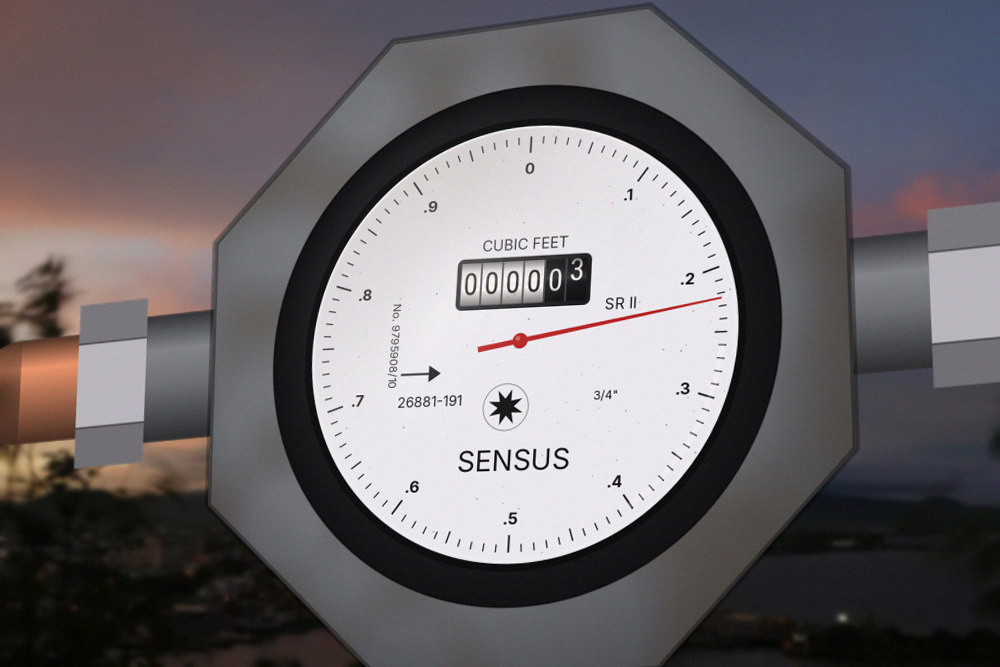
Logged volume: 3.22 ft³
